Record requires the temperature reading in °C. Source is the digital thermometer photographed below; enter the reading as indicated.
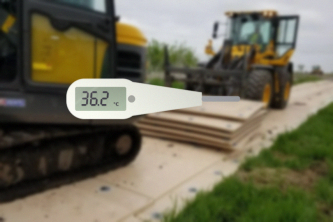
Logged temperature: 36.2 °C
